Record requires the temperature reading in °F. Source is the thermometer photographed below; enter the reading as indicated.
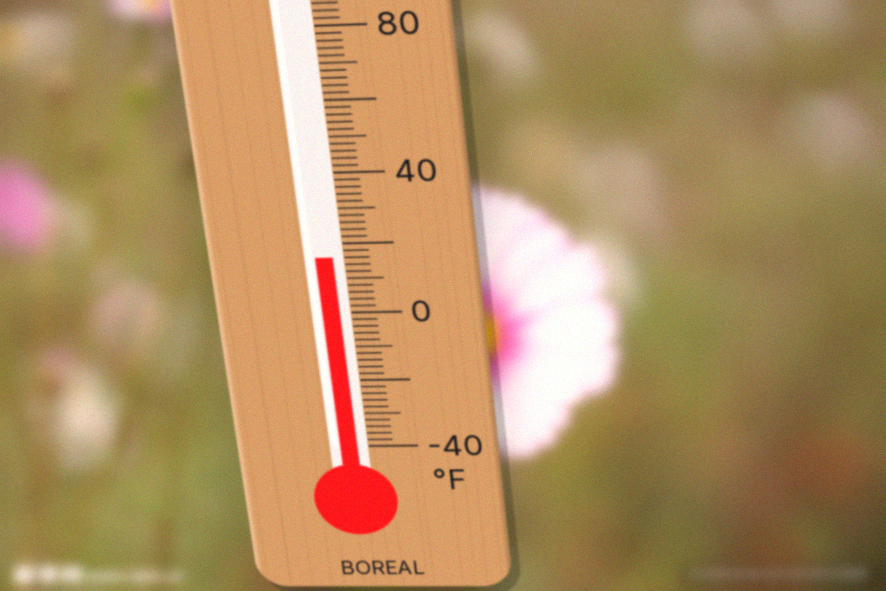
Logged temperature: 16 °F
